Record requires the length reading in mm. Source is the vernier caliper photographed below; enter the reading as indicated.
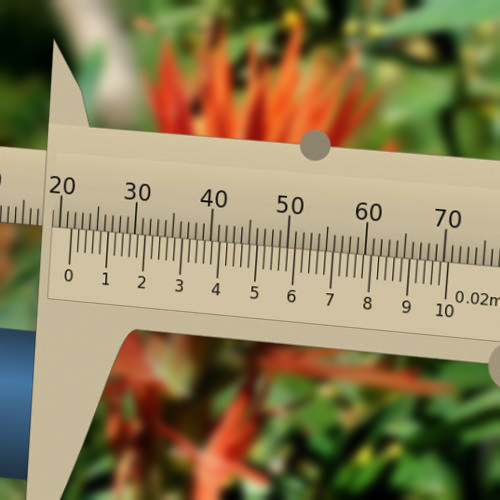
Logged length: 21.6 mm
